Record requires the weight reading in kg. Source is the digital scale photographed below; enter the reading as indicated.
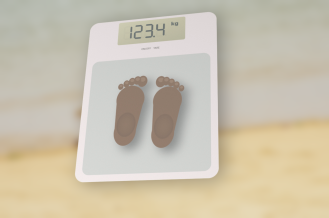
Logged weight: 123.4 kg
